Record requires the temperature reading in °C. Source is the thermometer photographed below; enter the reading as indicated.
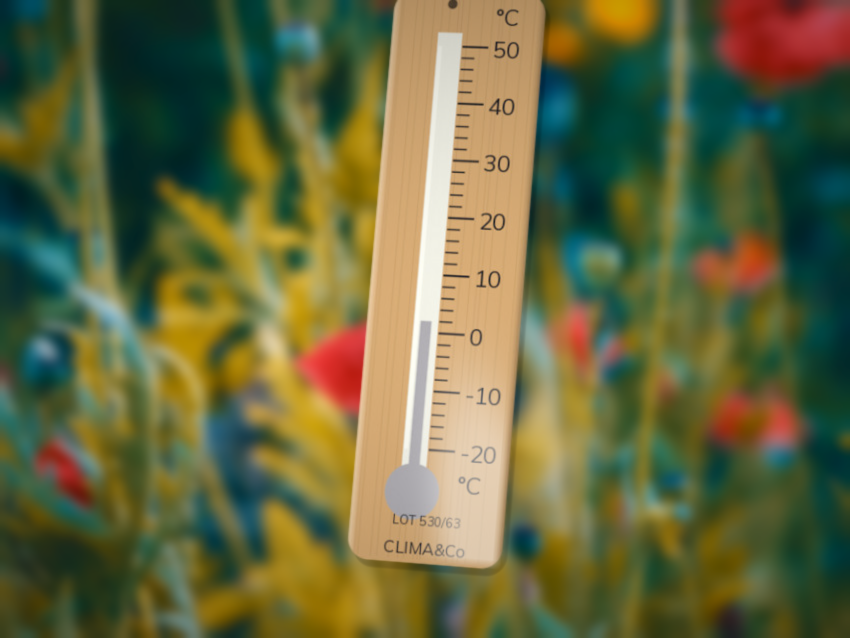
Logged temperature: 2 °C
